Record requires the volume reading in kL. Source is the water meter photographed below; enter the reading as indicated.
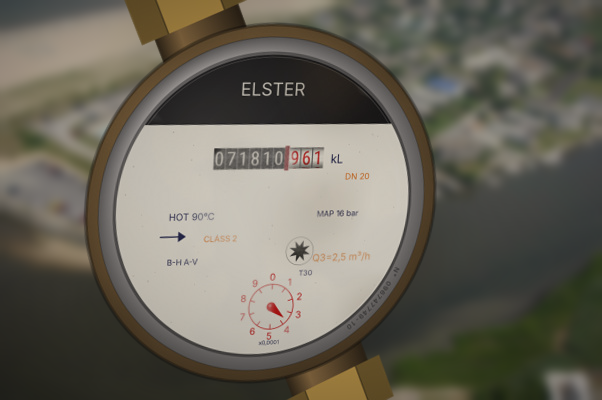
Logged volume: 71810.9613 kL
